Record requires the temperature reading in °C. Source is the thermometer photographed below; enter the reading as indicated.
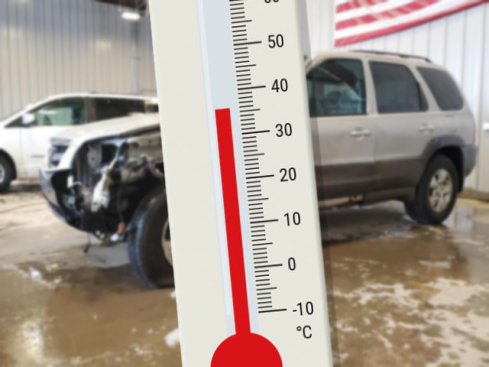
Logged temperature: 36 °C
